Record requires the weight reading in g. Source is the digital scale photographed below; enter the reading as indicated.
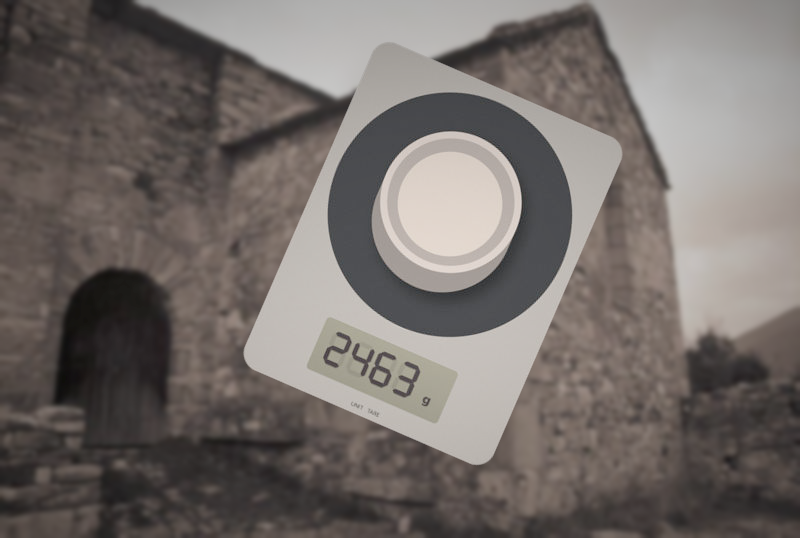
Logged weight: 2463 g
